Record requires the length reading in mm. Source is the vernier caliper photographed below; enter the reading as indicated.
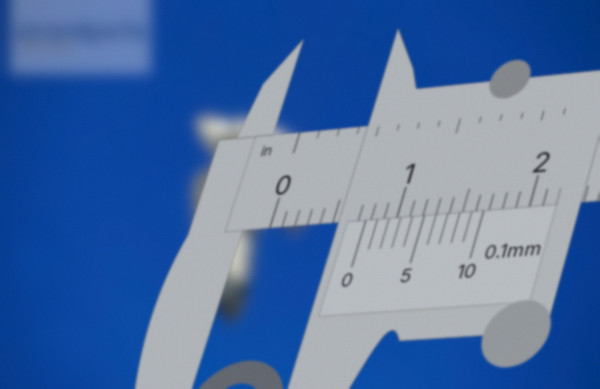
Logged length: 7.6 mm
